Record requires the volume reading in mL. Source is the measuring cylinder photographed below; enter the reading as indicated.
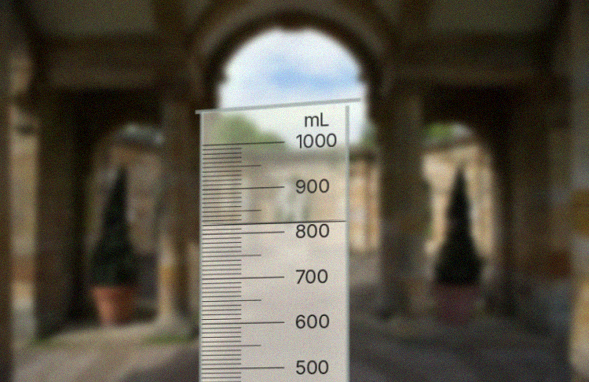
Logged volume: 820 mL
